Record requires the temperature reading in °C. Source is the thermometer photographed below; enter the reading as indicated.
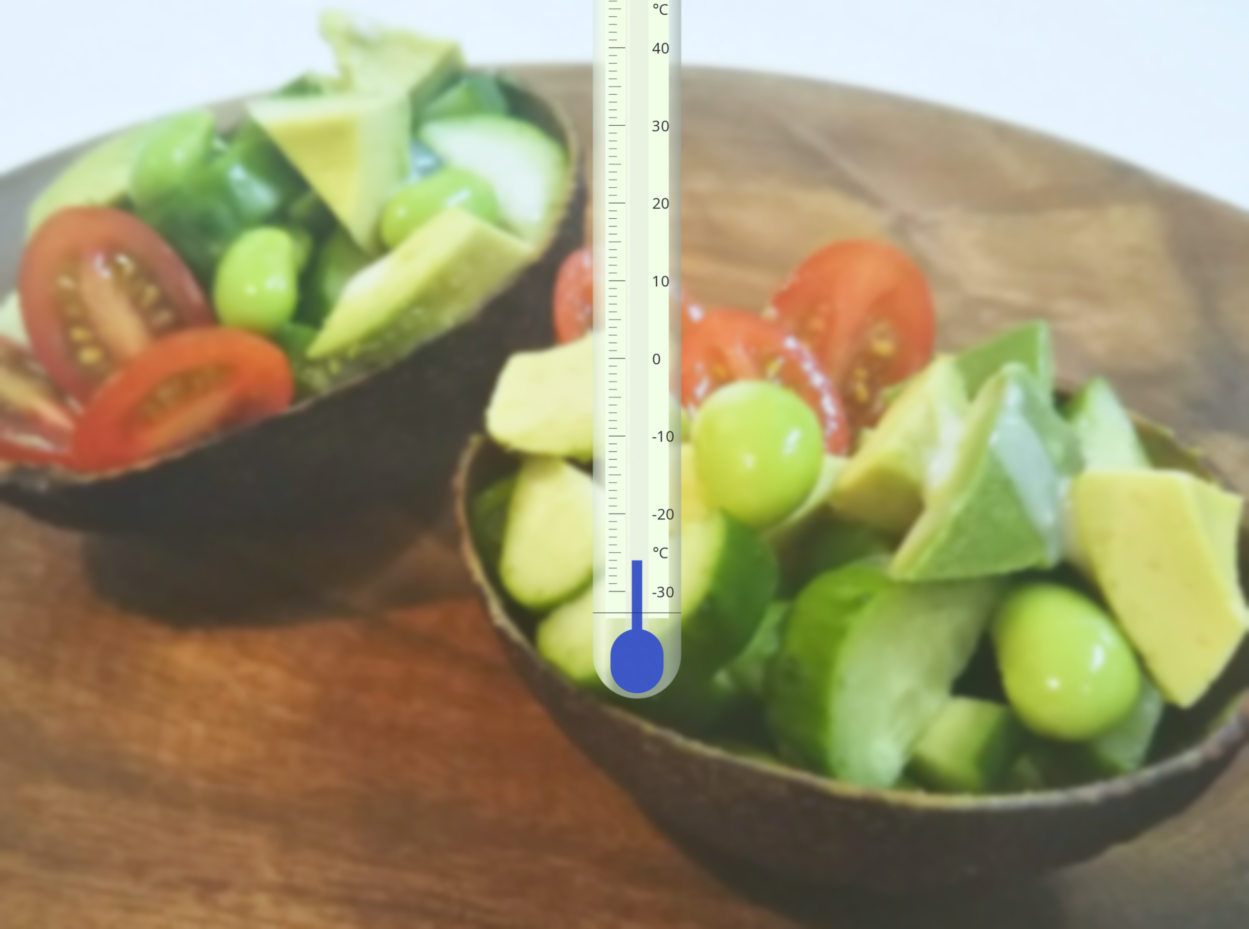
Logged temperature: -26 °C
